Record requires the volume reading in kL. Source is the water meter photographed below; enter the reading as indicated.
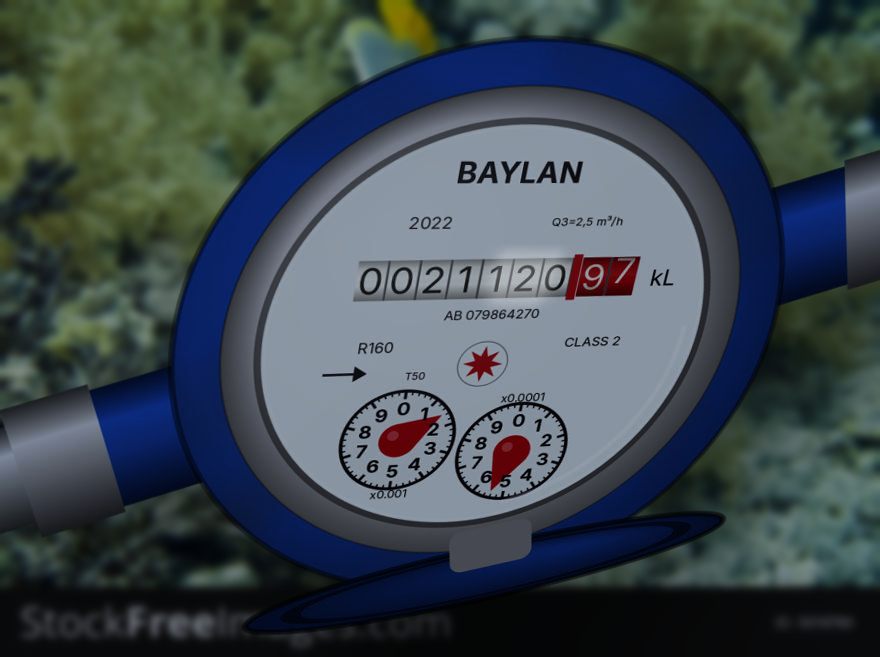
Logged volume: 21120.9715 kL
